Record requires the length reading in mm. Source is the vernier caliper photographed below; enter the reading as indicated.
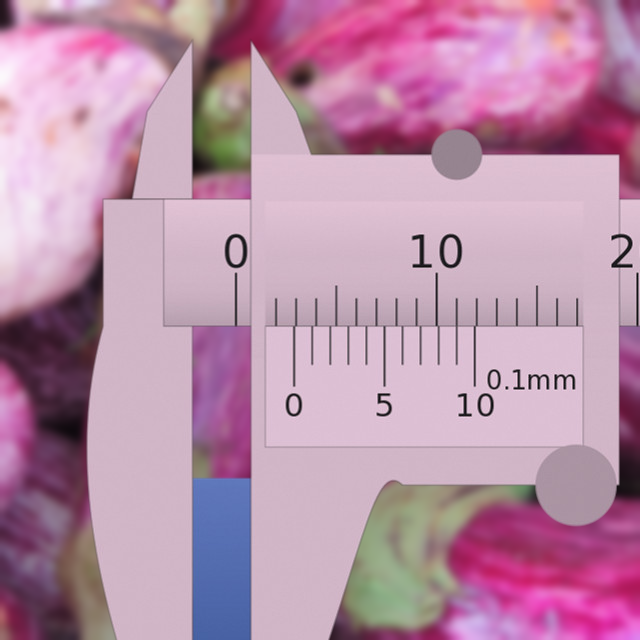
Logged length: 2.9 mm
